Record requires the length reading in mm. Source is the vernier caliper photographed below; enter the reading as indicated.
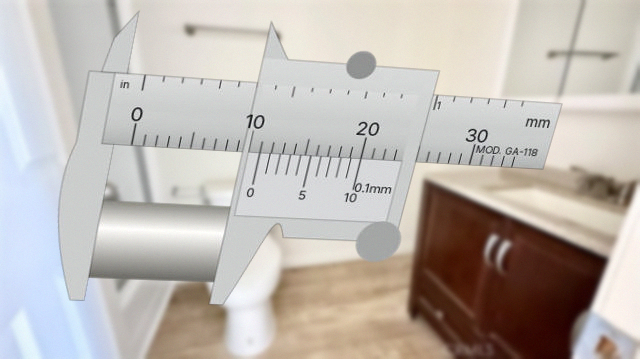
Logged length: 11.0 mm
